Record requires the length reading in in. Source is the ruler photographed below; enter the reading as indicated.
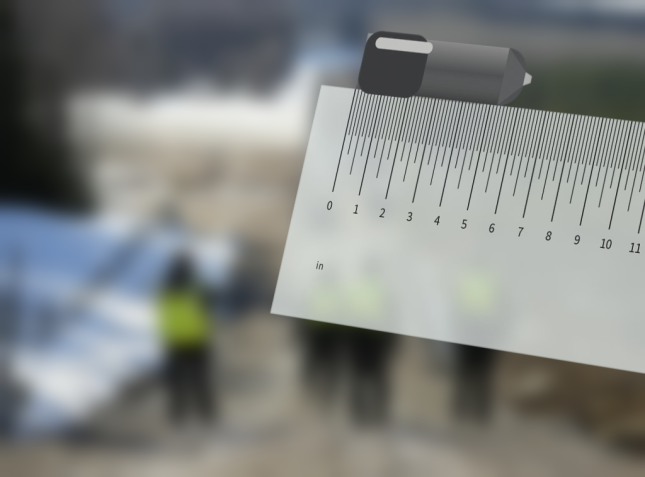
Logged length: 6.25 in
